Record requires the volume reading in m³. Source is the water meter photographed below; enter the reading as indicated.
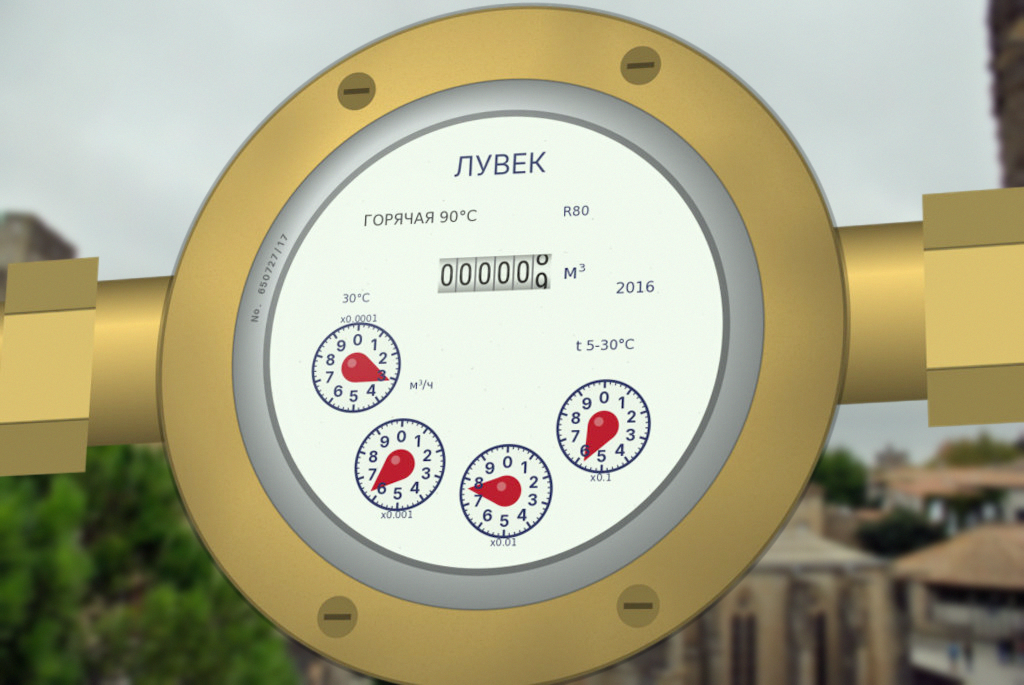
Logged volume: 8.5763 m³
